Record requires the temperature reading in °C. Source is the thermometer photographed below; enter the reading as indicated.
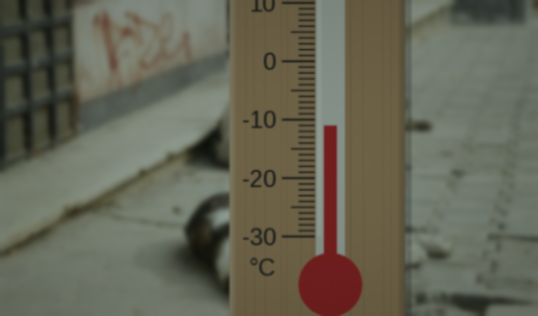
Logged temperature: -11 °C
